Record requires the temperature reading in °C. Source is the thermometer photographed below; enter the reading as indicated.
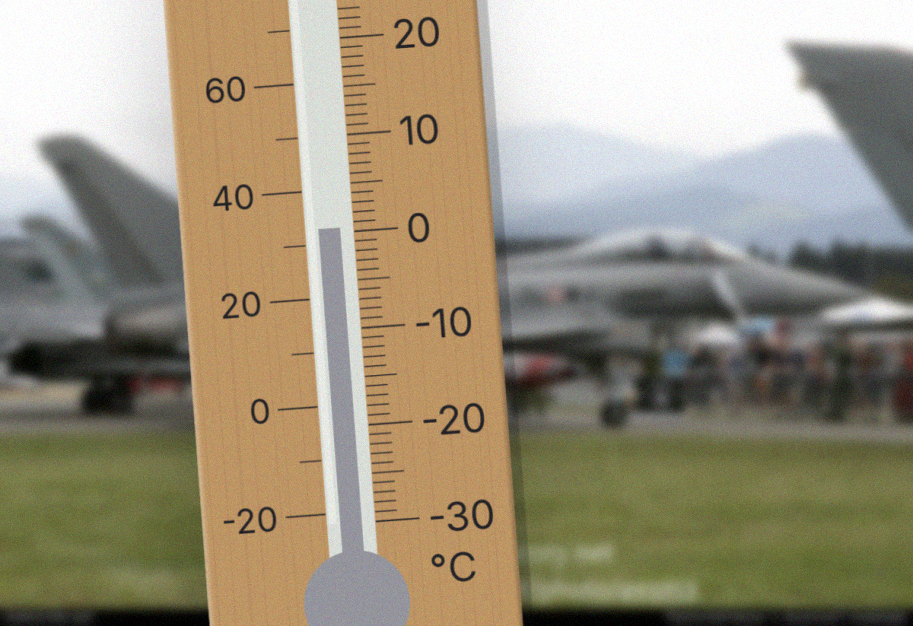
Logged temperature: 0.5 °C
